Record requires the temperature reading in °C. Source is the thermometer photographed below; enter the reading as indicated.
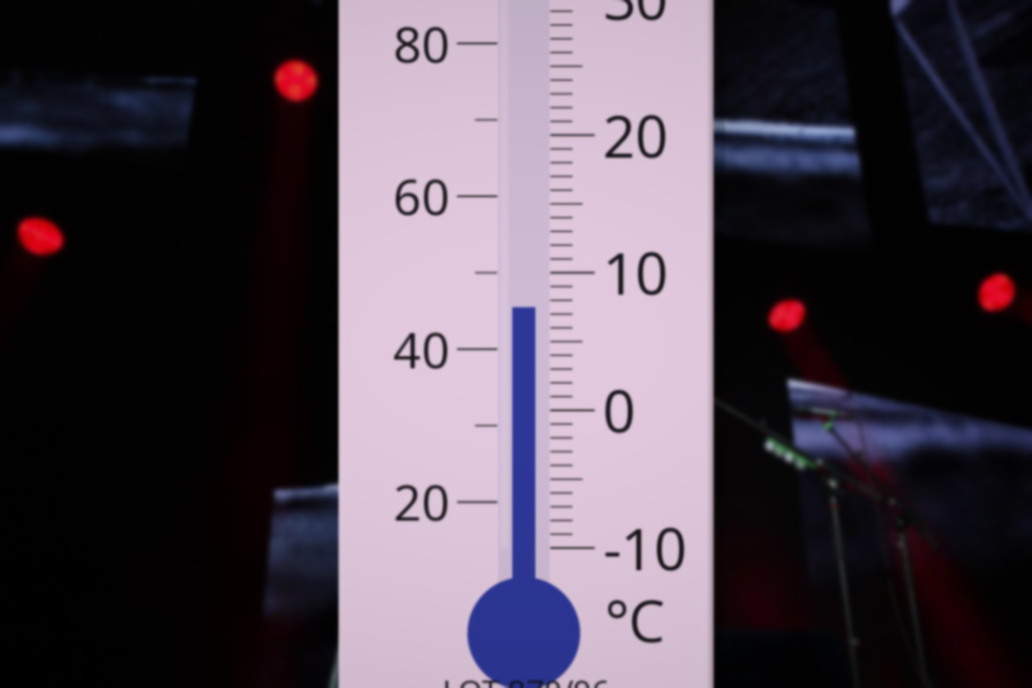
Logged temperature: 7.5 °C
